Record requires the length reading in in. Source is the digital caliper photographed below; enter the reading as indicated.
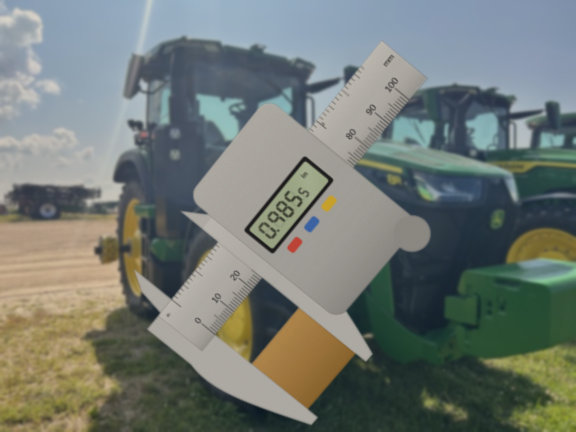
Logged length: 0.9855 in
